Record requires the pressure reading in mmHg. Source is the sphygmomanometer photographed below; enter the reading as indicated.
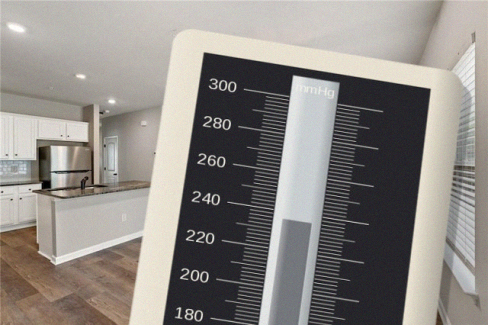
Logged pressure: 236 mmHg
